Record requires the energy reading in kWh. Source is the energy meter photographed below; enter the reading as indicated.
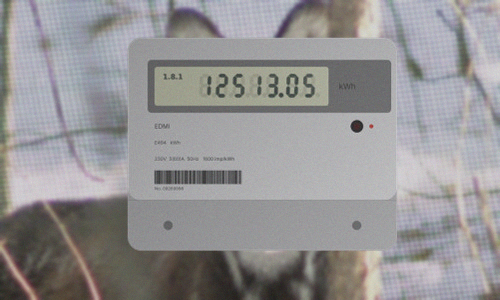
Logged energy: 12513.05 kWh
